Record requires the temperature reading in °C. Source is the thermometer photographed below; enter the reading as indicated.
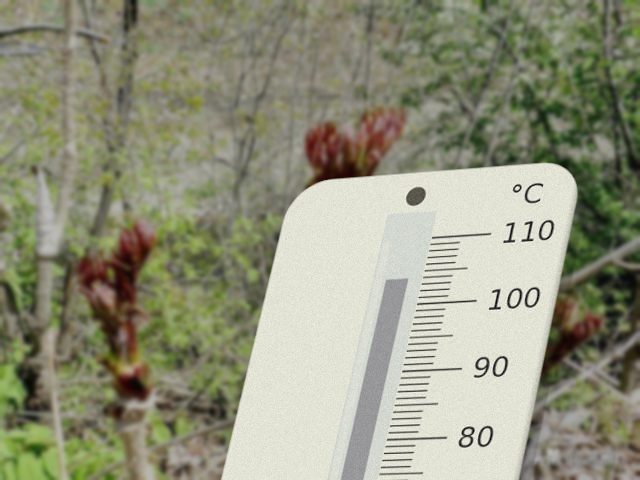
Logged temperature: 104 °C
